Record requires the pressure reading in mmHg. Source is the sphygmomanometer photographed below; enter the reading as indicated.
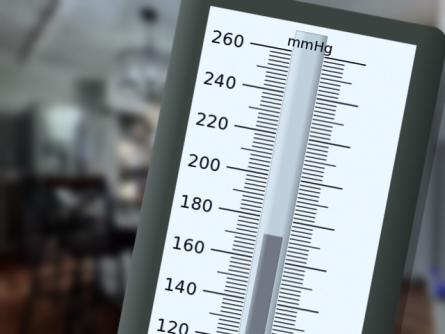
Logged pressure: 172 mmHg
